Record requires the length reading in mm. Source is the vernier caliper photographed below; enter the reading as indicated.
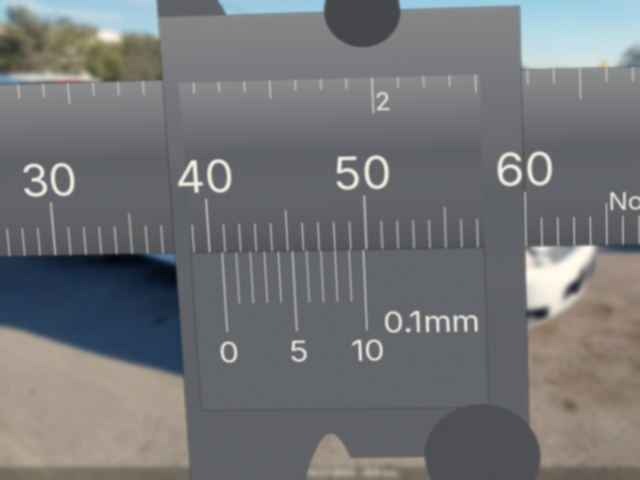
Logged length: 40.8 mm
